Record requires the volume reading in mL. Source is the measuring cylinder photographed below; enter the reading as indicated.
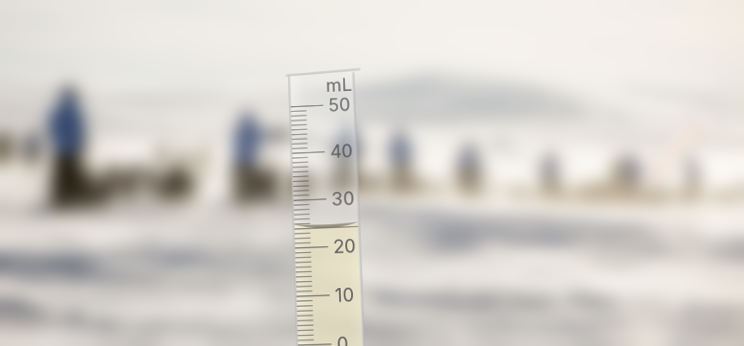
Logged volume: 24 mL
